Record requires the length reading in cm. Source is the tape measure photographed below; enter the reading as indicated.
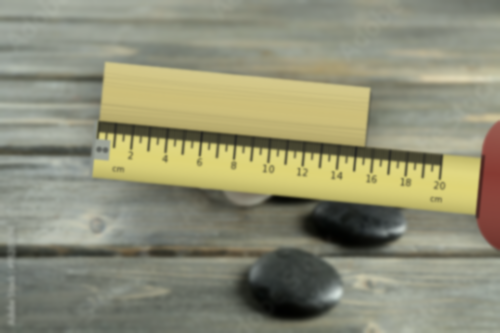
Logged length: 15.5 cm
